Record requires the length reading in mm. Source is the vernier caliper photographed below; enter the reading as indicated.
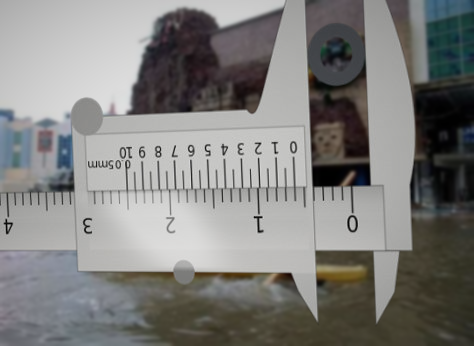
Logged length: 6.0 mm
